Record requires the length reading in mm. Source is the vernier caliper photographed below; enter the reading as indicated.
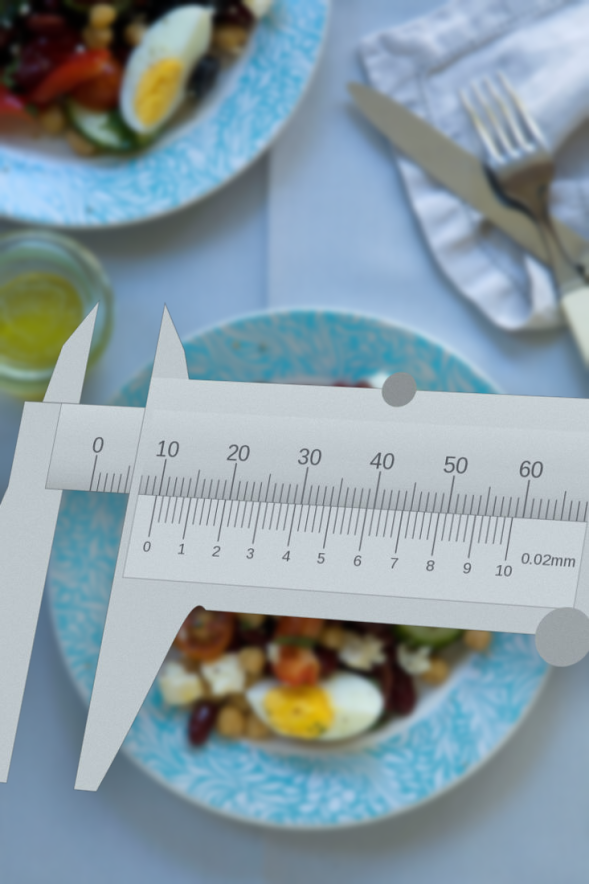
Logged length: 9.6 mm
